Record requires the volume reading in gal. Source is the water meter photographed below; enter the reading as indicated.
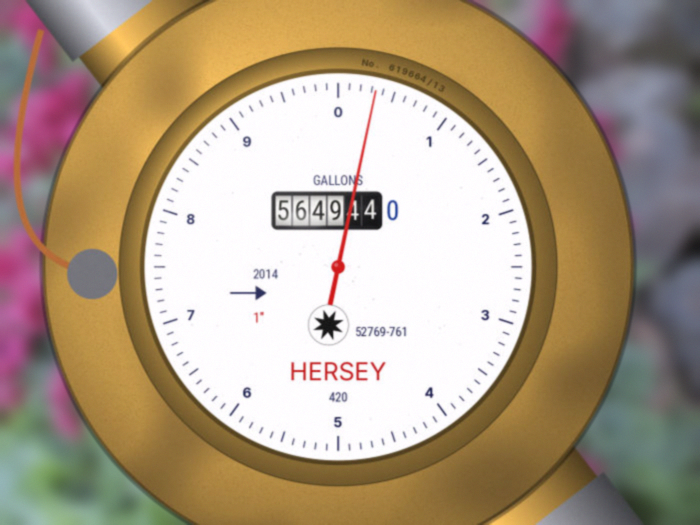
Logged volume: 5649440.3 gal
